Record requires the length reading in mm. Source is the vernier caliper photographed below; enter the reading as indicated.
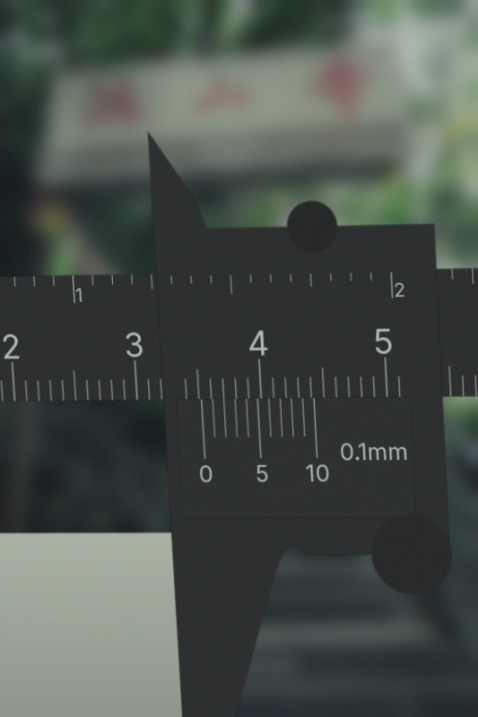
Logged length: 35.2 mm
